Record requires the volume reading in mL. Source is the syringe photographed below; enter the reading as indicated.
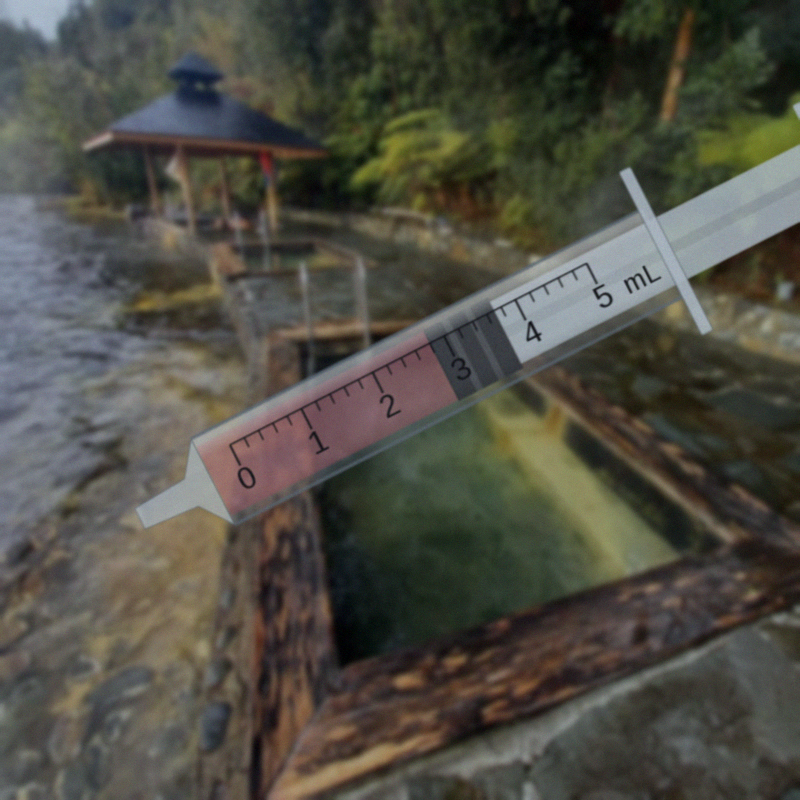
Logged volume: 2.8 mL
